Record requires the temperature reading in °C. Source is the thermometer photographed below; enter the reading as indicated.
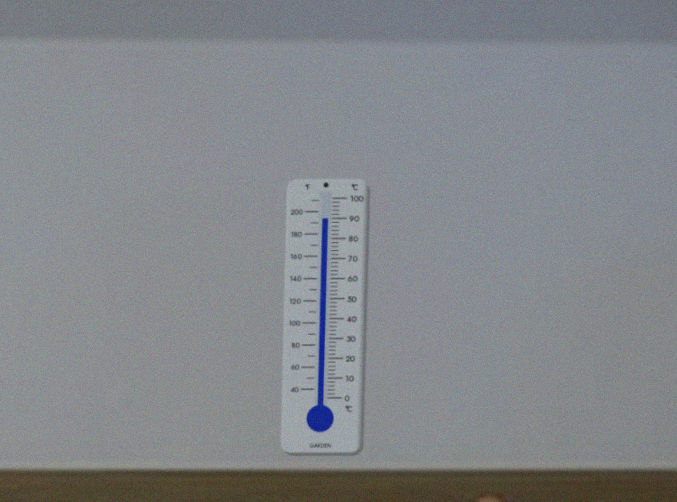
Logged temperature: 90 °C
